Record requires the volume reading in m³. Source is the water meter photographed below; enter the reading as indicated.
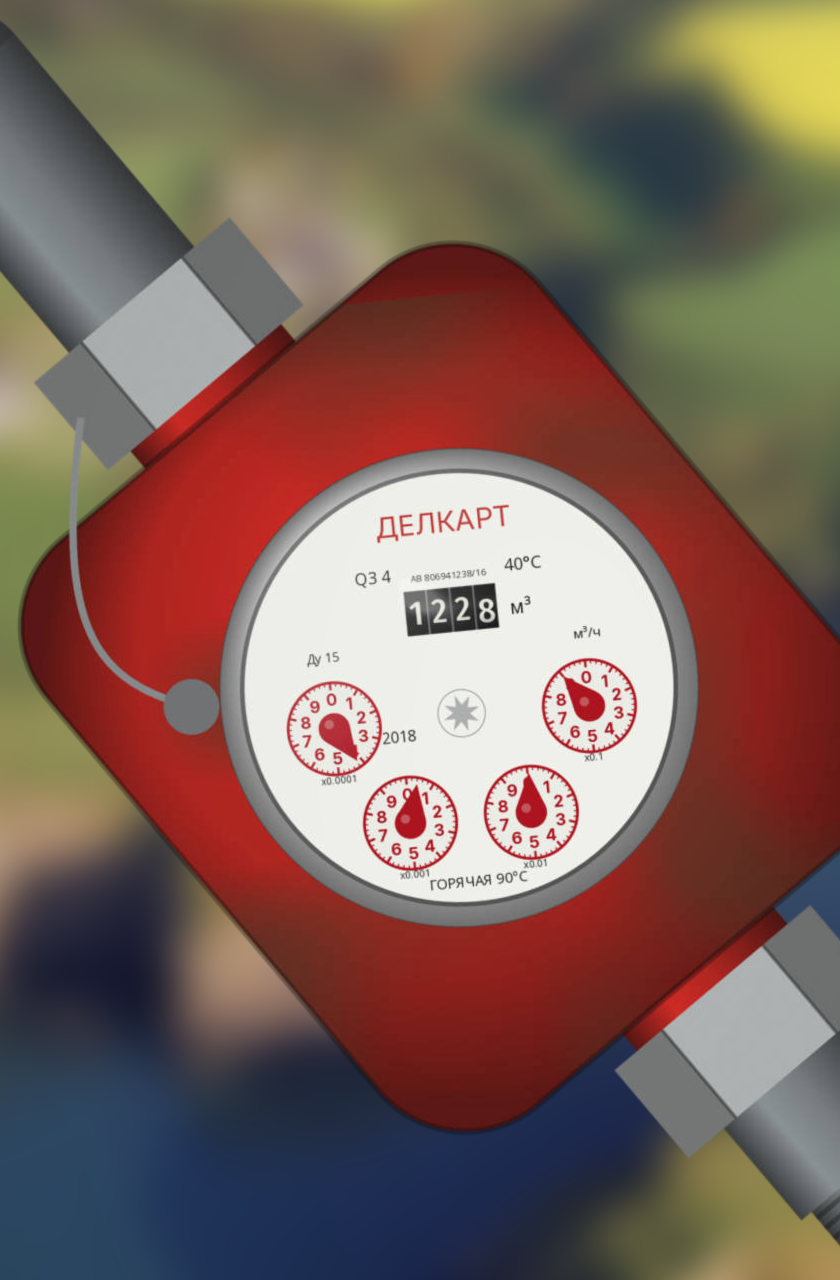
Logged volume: 1227.9004 m³
